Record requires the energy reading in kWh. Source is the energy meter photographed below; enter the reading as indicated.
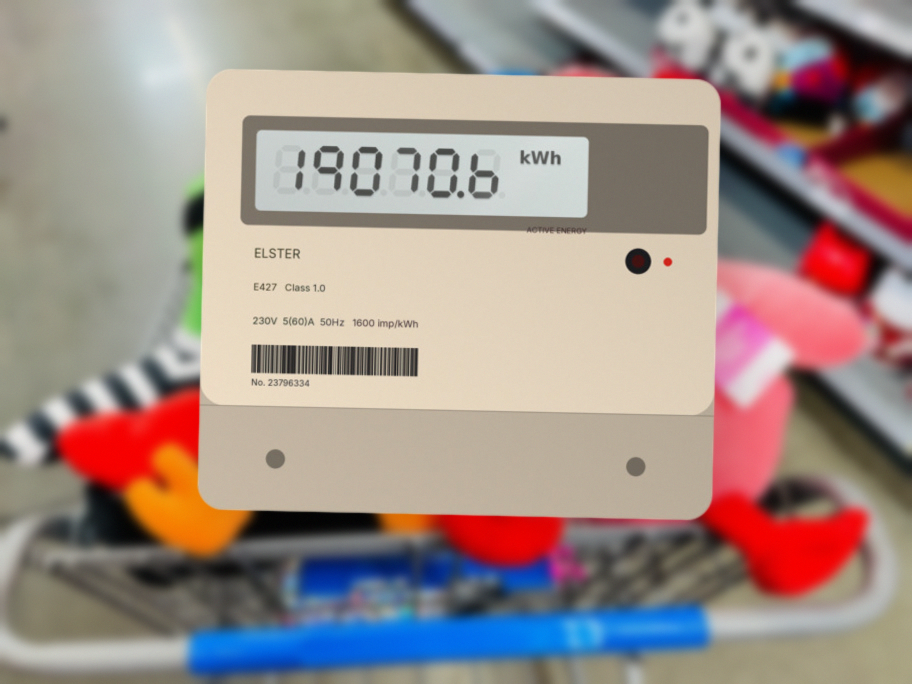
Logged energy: 19070.6 kWh
